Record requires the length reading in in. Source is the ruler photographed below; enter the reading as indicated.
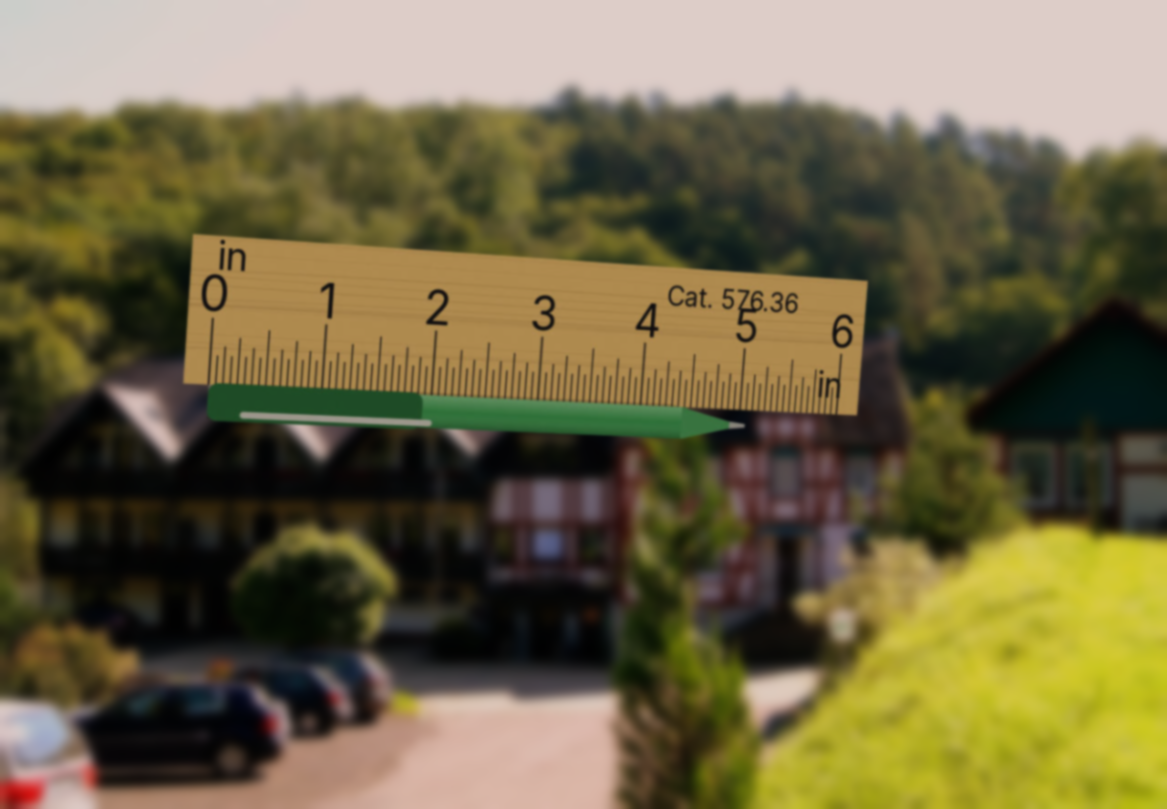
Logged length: 5.0625 in
